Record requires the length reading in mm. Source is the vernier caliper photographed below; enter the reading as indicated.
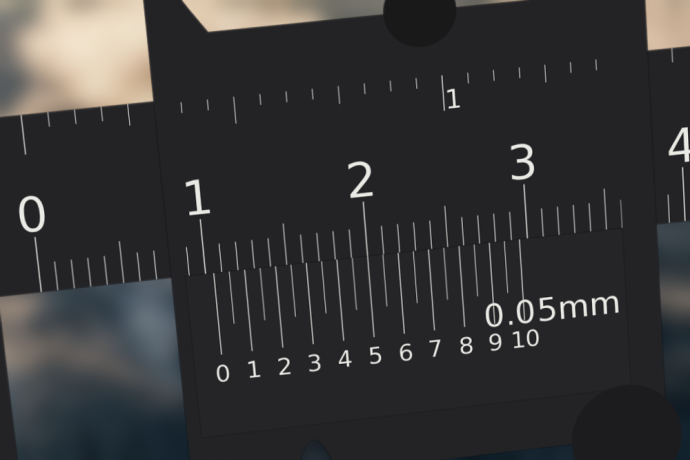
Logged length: 10.5 mm
